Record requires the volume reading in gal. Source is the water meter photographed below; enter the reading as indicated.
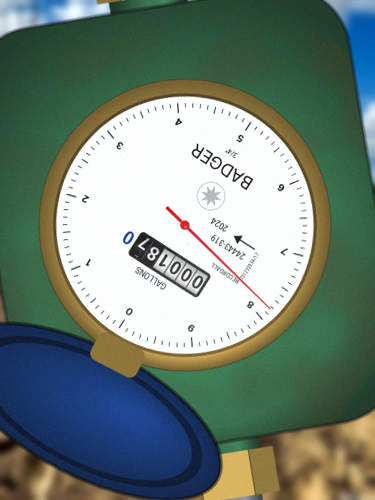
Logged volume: 1867.8 gal
